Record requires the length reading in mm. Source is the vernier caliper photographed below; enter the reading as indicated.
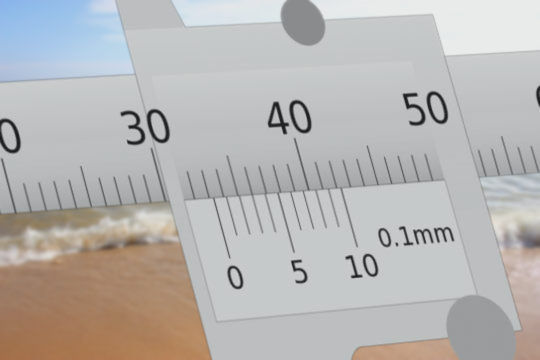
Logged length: 33.3 mm
